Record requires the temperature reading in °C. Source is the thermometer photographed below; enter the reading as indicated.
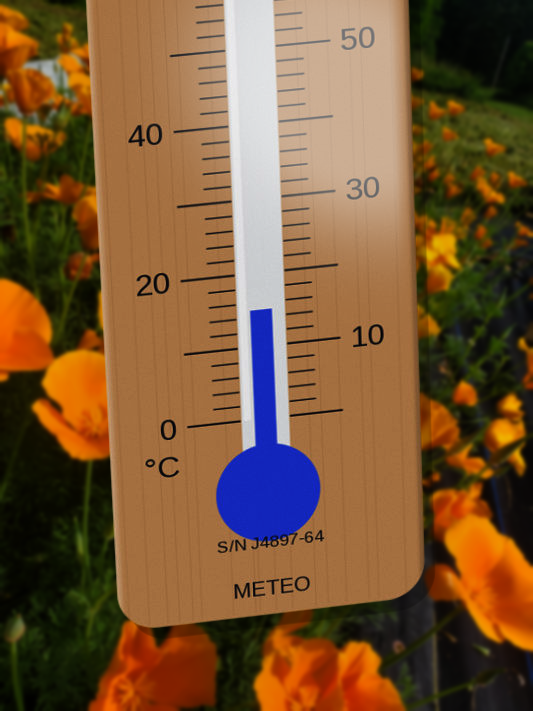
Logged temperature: 15 °C
